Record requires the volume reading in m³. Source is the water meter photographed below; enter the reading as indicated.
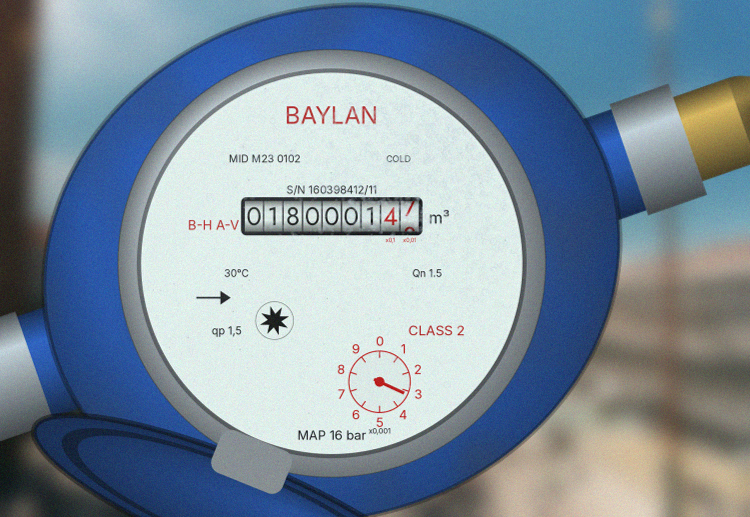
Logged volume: 180001.473 m³
